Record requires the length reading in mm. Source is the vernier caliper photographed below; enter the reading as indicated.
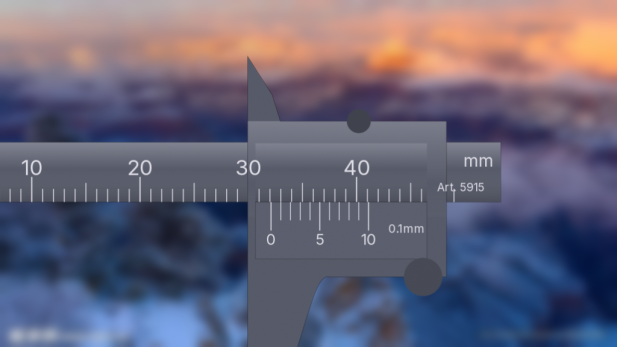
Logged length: 32.1 mm
